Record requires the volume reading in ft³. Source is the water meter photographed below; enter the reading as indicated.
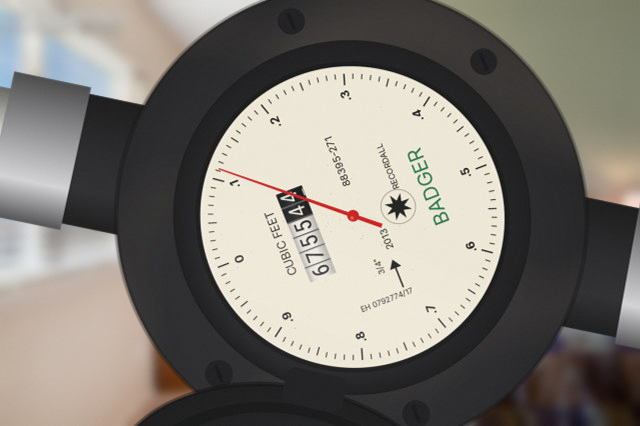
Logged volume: 675544.11 ft³
